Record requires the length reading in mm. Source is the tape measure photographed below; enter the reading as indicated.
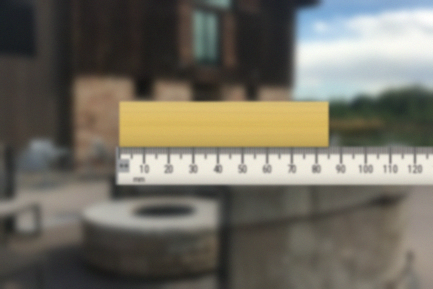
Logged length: 85 mm
